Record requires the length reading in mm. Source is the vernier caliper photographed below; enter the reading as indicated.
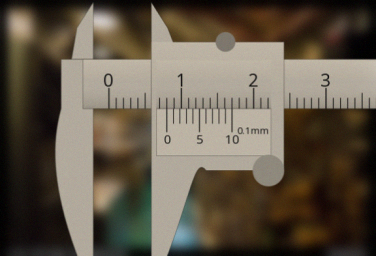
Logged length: 8.0 mm
